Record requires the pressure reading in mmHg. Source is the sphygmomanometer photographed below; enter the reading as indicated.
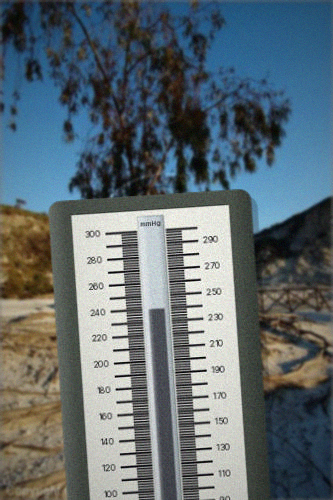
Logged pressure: 240 mmHg
